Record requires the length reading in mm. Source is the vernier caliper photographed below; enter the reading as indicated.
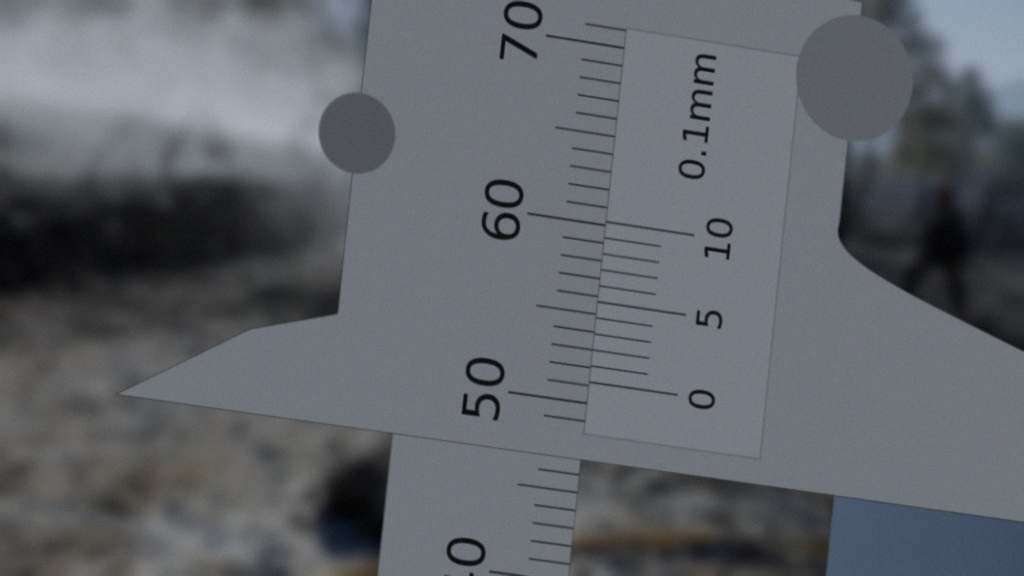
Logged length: 51.2 mm
